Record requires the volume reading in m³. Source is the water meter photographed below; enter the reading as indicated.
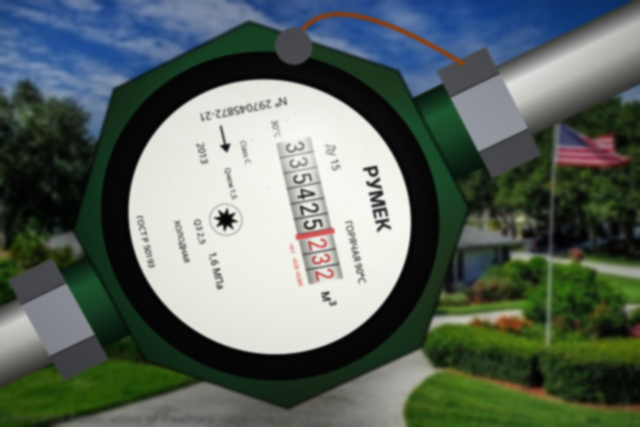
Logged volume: 335425.232 m³
